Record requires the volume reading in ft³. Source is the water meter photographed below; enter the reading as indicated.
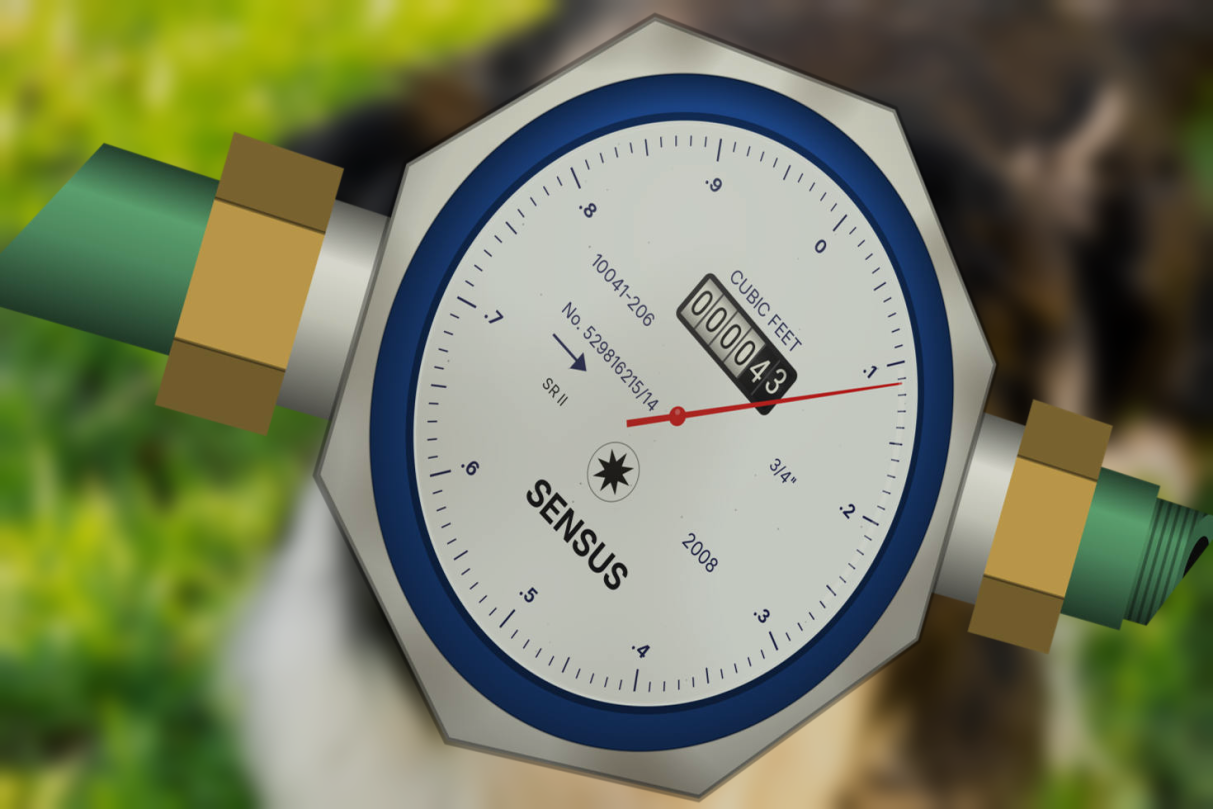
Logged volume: 43.11 ft³
